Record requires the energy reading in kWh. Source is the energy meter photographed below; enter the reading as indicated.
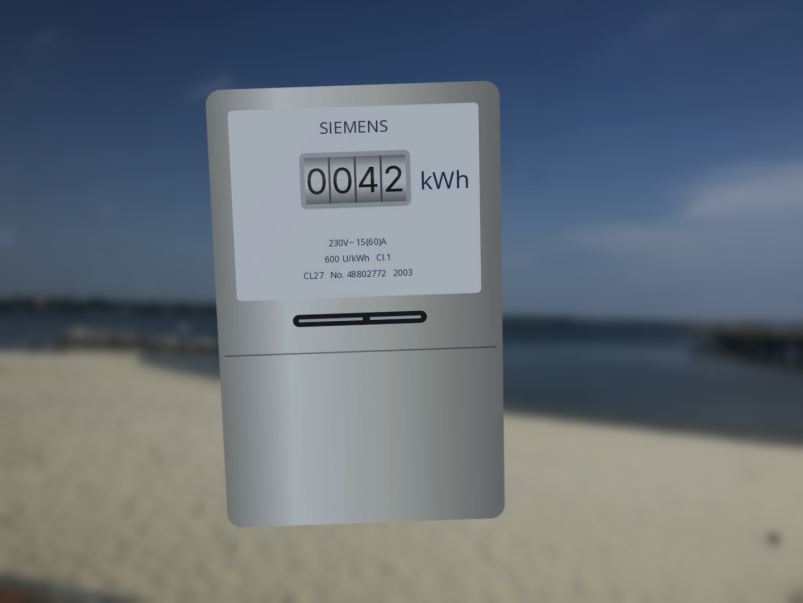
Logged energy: 42 kWh
